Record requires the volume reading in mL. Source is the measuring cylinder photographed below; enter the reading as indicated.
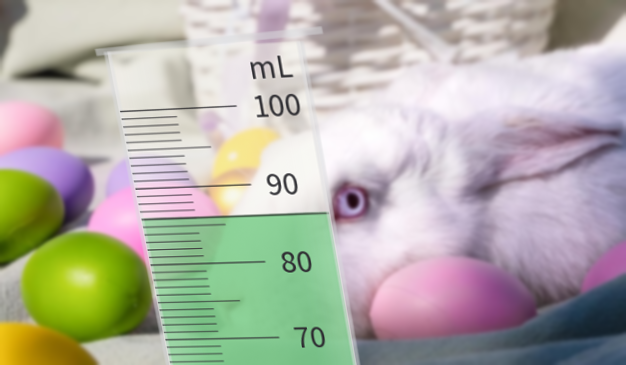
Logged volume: 86 mL
